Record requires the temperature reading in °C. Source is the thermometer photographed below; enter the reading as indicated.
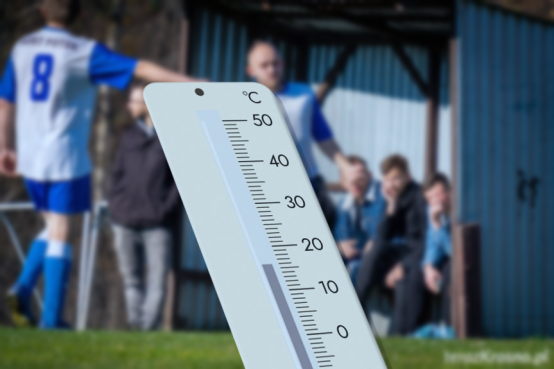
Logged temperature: 16 °C
